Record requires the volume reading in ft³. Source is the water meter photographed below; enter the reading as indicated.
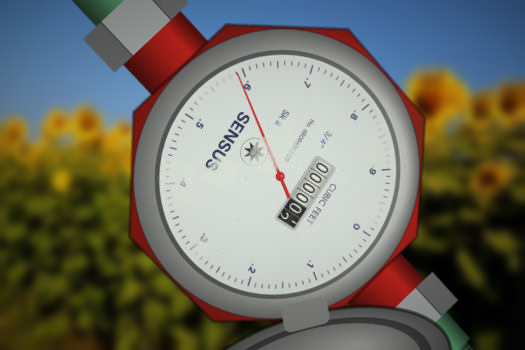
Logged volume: 1.59 ft³
